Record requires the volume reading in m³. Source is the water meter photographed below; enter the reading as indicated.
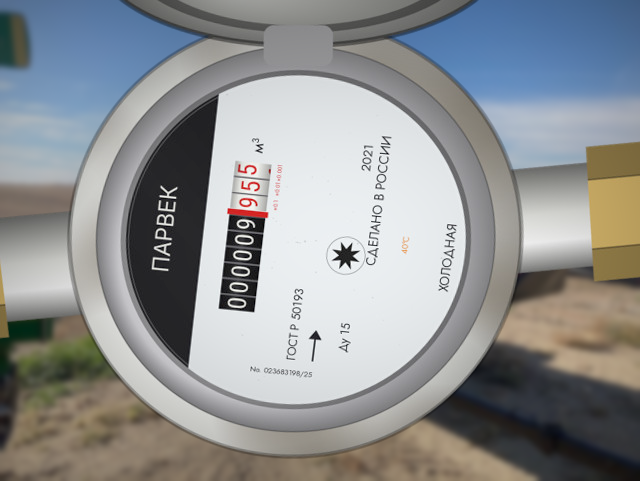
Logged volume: 9.955 m³
